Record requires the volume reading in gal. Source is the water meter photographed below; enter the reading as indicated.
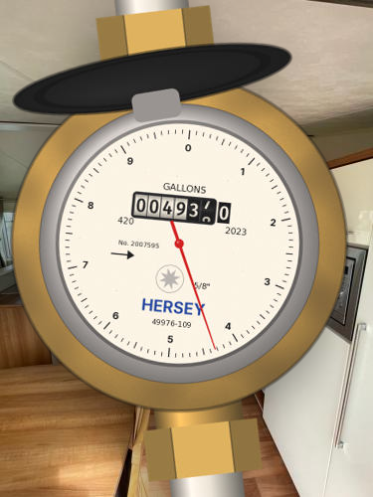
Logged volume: 49374.3 gal
